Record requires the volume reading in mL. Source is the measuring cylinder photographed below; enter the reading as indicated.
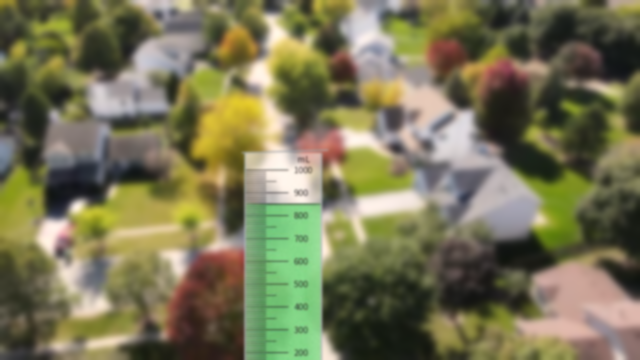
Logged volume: 850 mL
